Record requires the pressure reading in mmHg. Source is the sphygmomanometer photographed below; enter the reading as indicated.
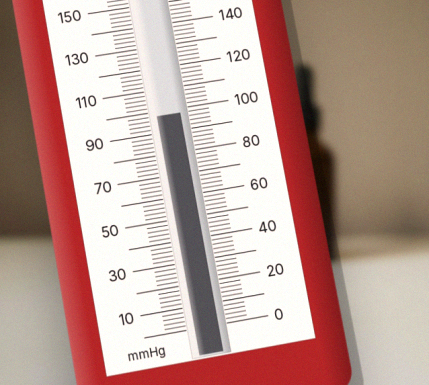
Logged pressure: 98 mmHg
